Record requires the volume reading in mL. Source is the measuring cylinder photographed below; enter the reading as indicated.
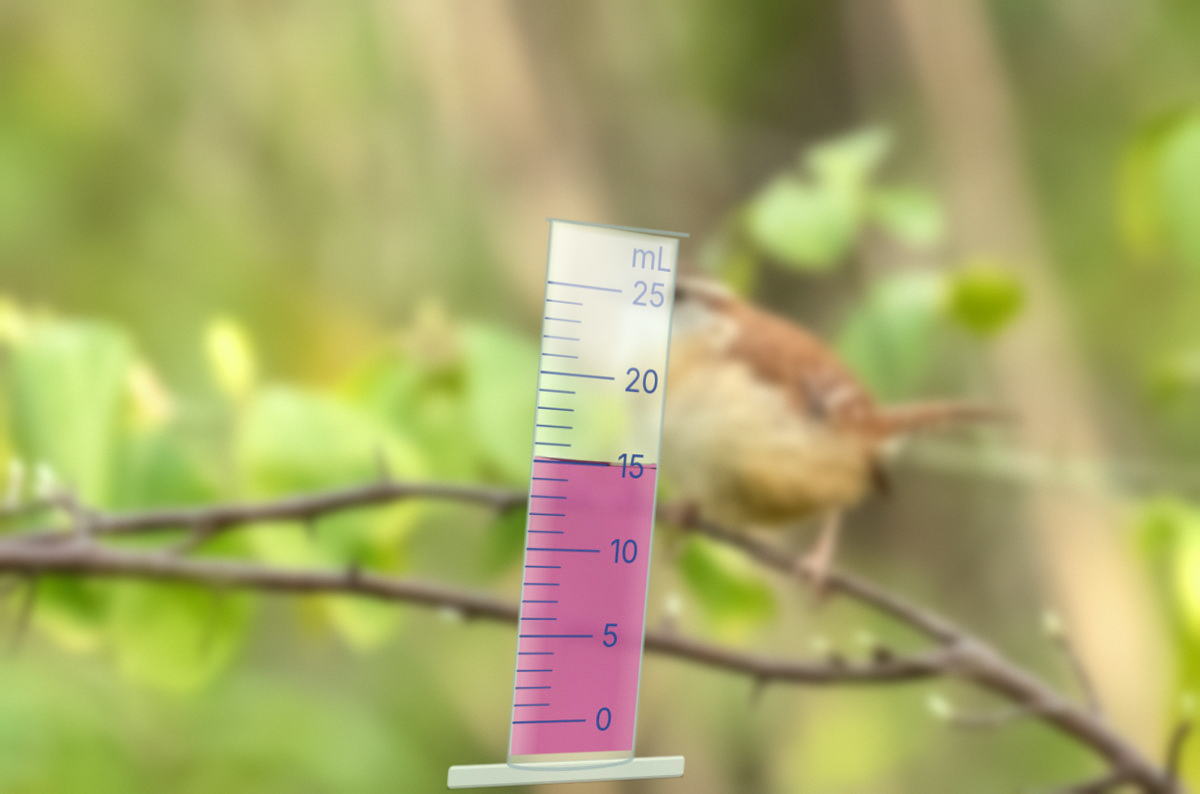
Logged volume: 15 mL
